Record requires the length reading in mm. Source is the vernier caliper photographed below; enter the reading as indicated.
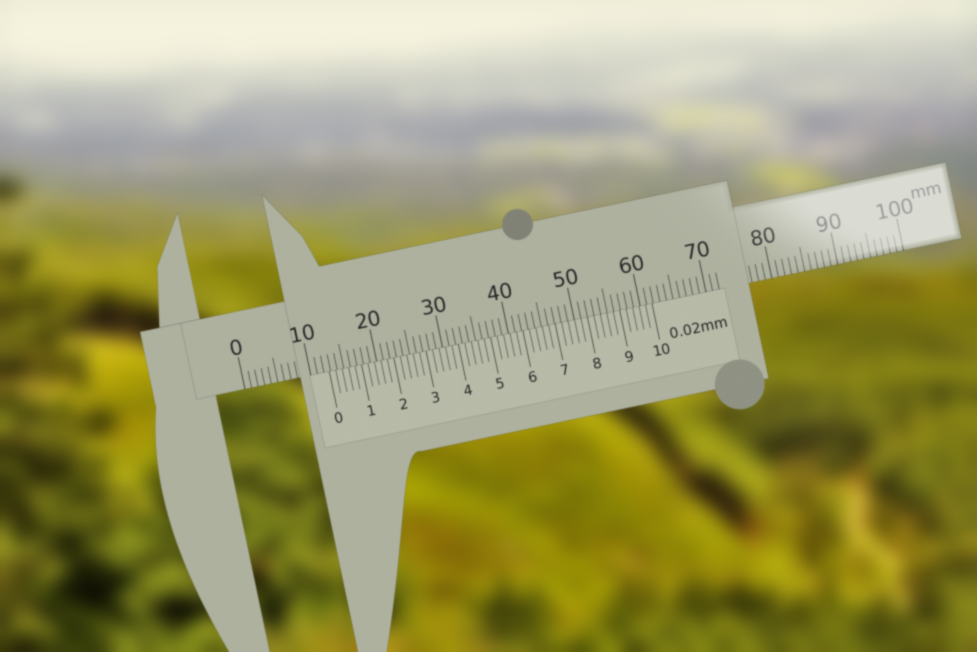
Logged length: 12.8 mm
